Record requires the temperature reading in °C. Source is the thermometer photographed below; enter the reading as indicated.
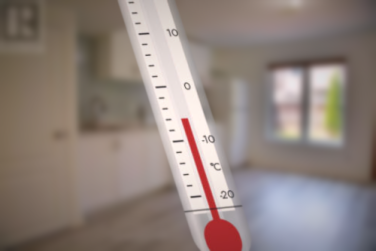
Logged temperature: -6 °C
